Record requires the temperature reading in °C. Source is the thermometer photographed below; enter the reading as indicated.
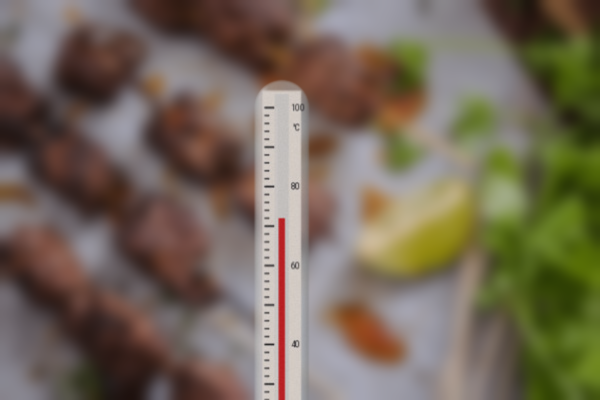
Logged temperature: 72 °C
